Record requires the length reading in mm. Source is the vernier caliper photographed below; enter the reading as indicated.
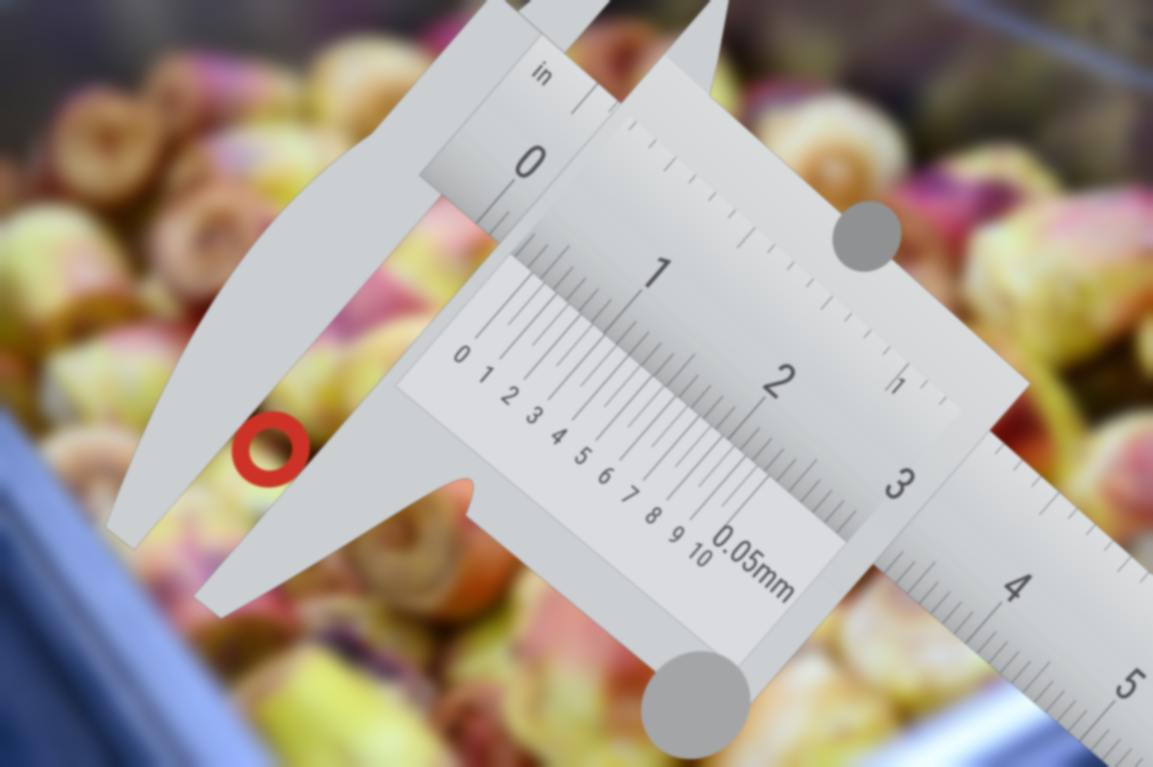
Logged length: 4.4 mm
